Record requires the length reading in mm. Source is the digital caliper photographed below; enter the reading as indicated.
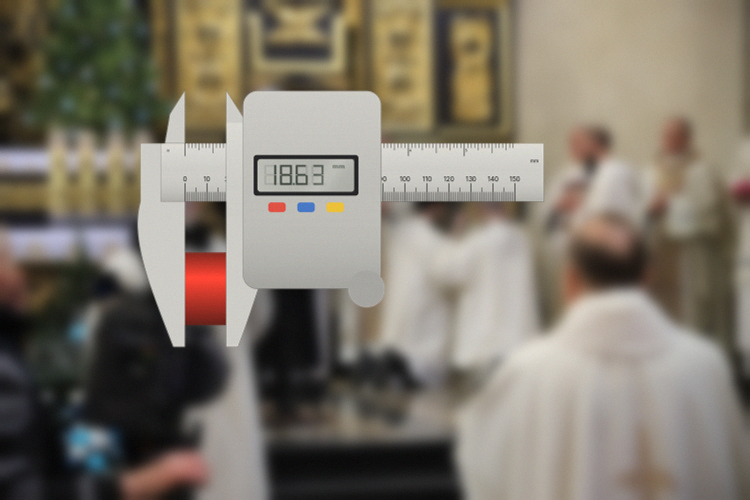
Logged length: 18.63 mm
